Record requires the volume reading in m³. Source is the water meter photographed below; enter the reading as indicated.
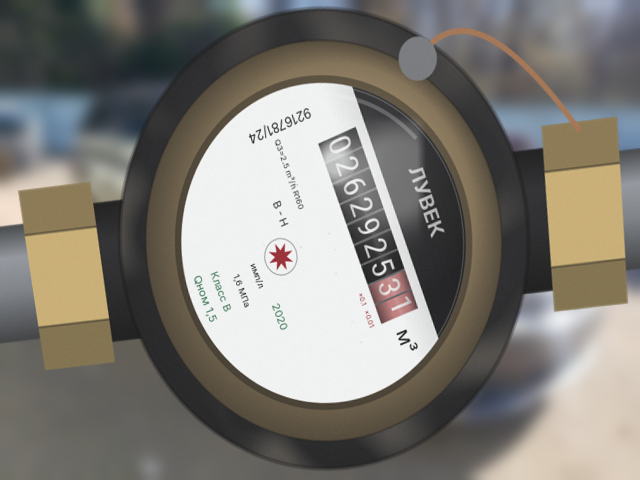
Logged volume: 262925.31 m³
